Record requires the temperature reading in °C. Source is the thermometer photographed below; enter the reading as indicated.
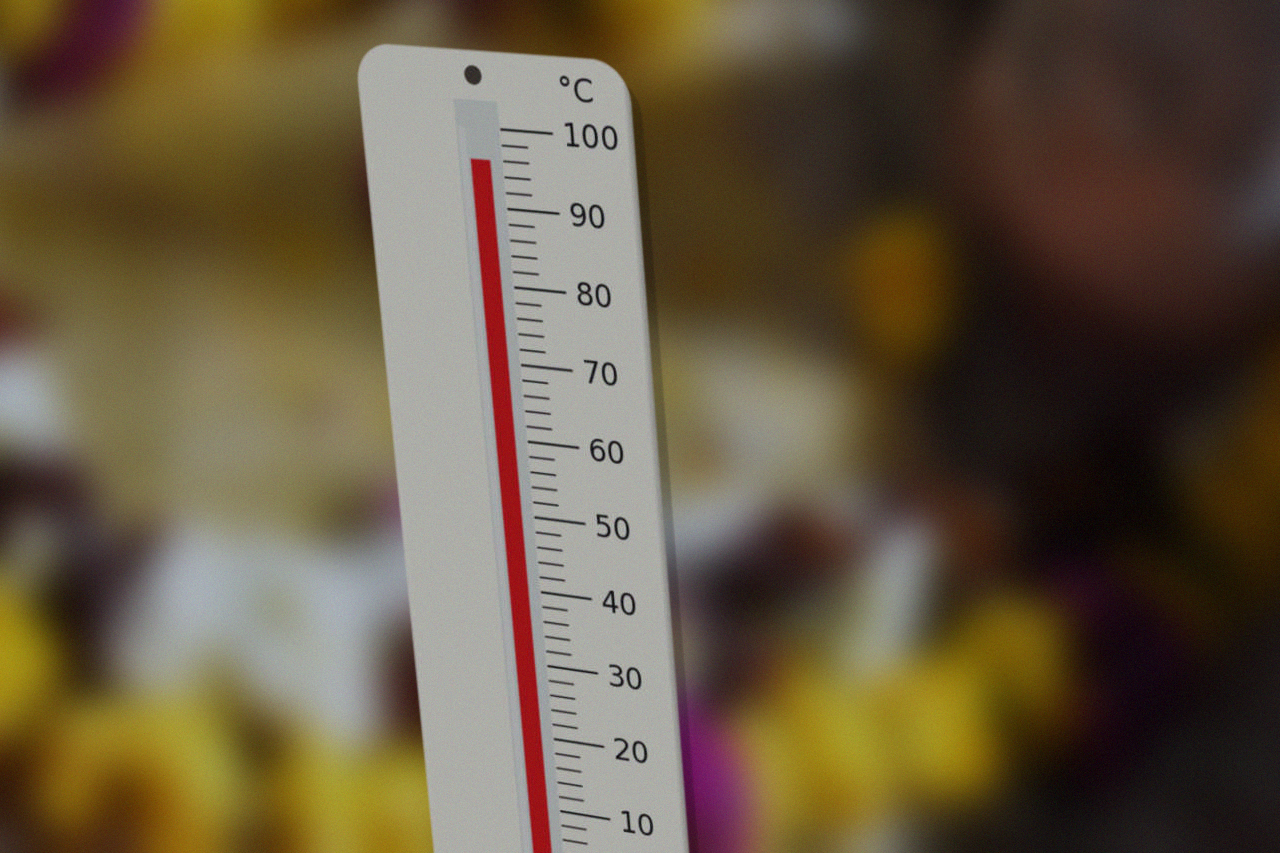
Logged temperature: 96 °C
